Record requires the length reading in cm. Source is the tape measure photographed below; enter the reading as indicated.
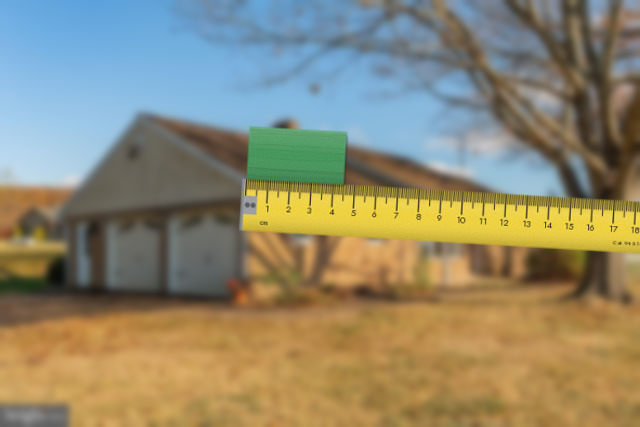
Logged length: 4.5 cm
